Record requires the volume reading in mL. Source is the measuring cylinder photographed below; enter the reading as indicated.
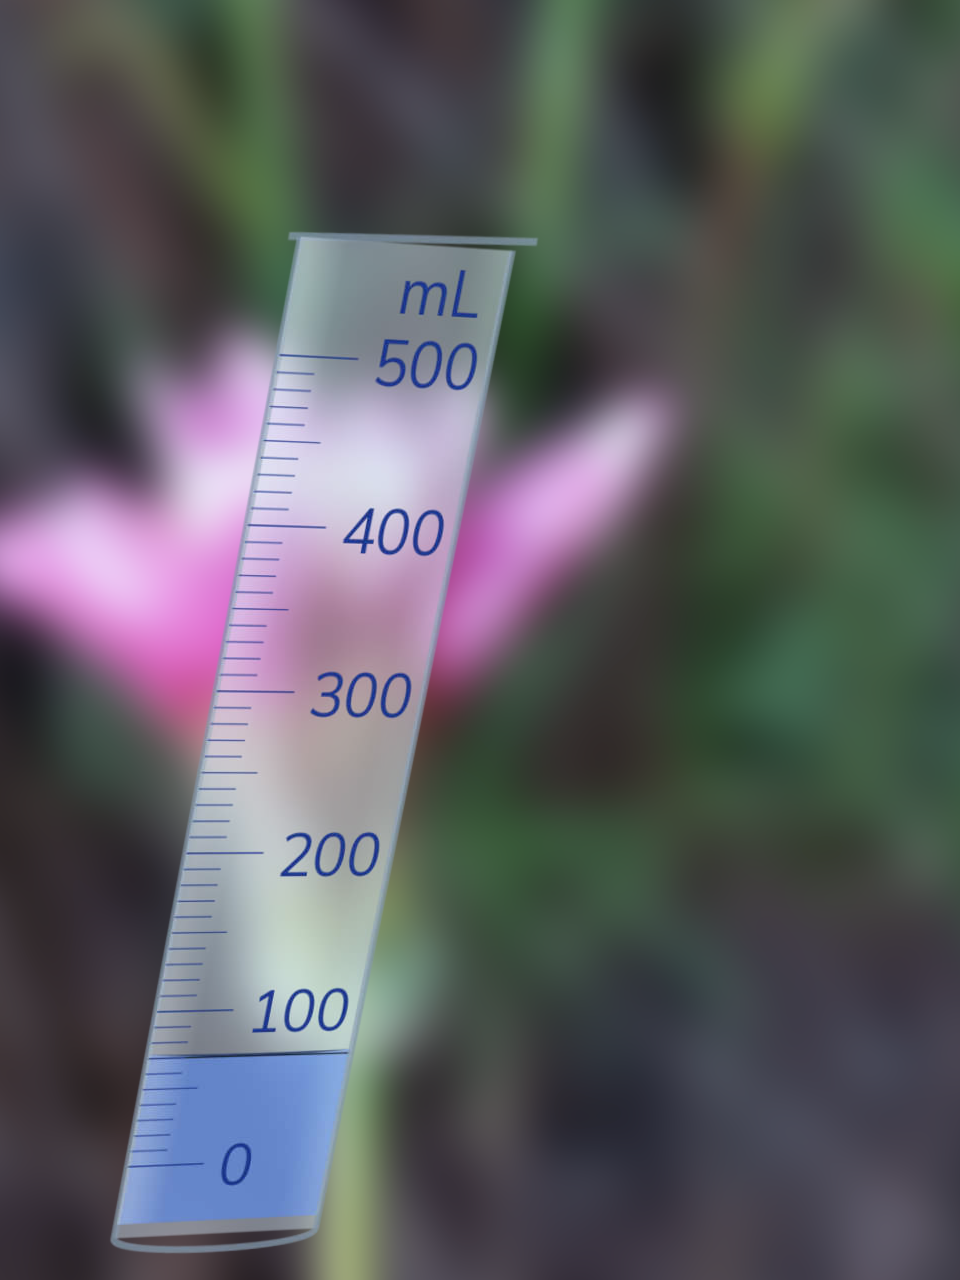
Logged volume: 70 mL
